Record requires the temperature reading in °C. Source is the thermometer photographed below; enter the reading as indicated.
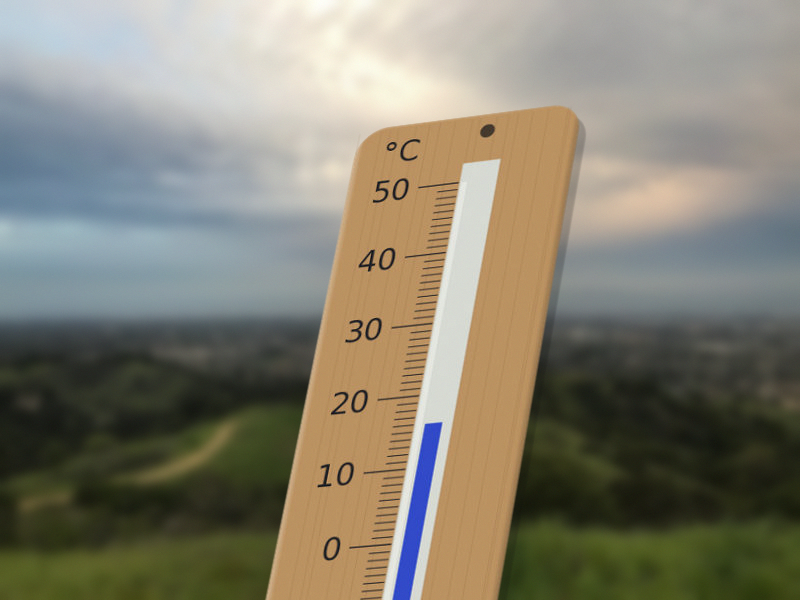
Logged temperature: 16 °C
